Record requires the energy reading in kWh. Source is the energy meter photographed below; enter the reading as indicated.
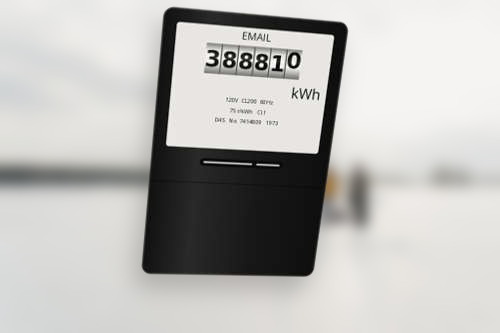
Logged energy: 388810 kWh
